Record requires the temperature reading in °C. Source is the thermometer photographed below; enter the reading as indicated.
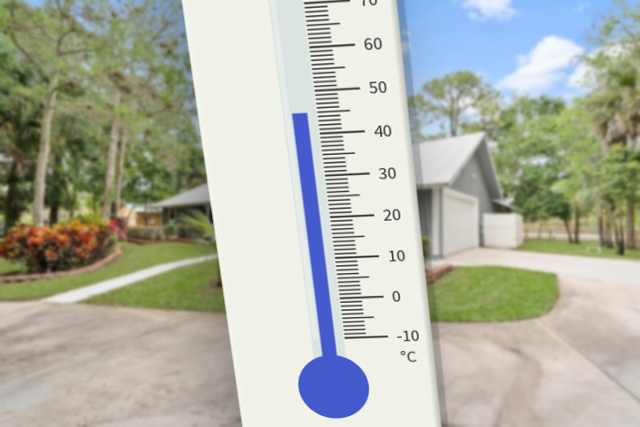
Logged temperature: 45 °C
